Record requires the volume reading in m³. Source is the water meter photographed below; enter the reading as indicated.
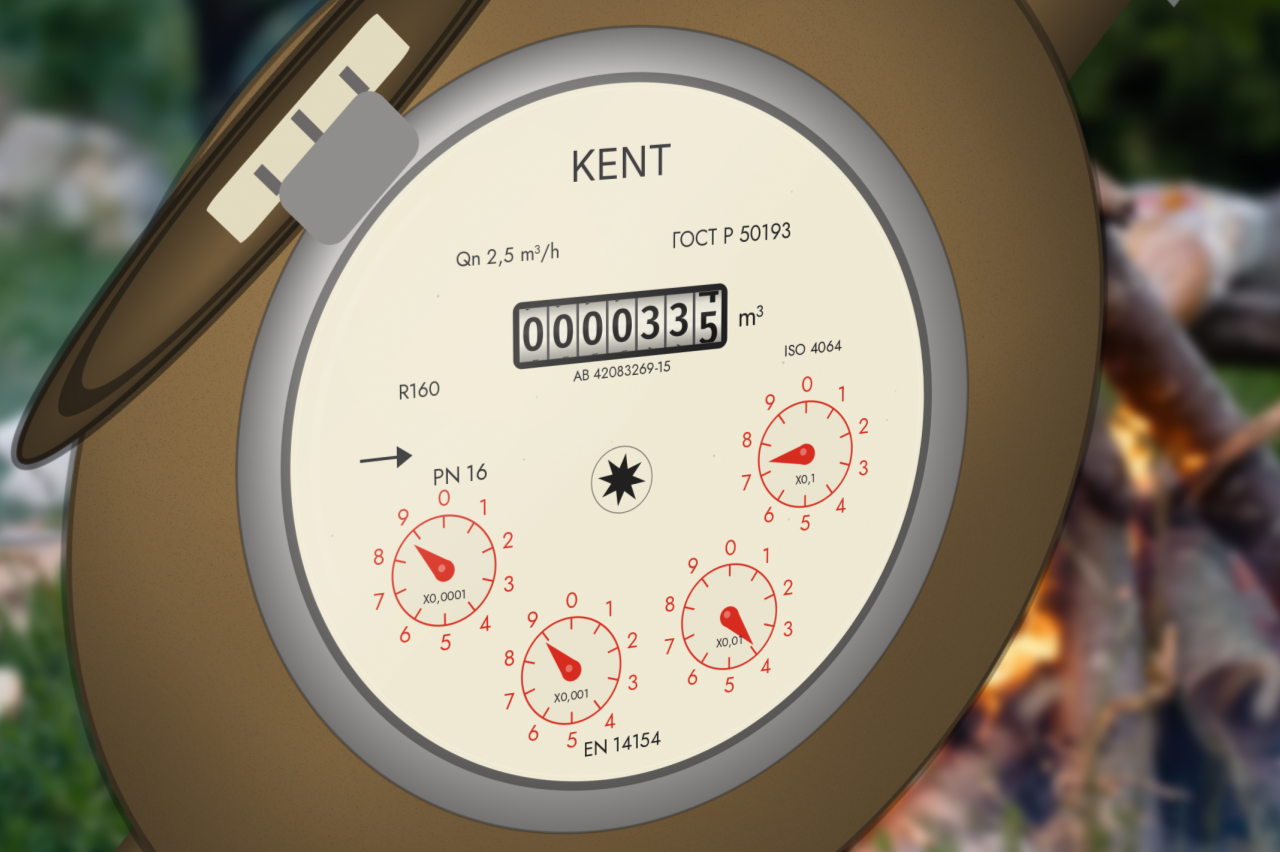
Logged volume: 334.7388 m³
